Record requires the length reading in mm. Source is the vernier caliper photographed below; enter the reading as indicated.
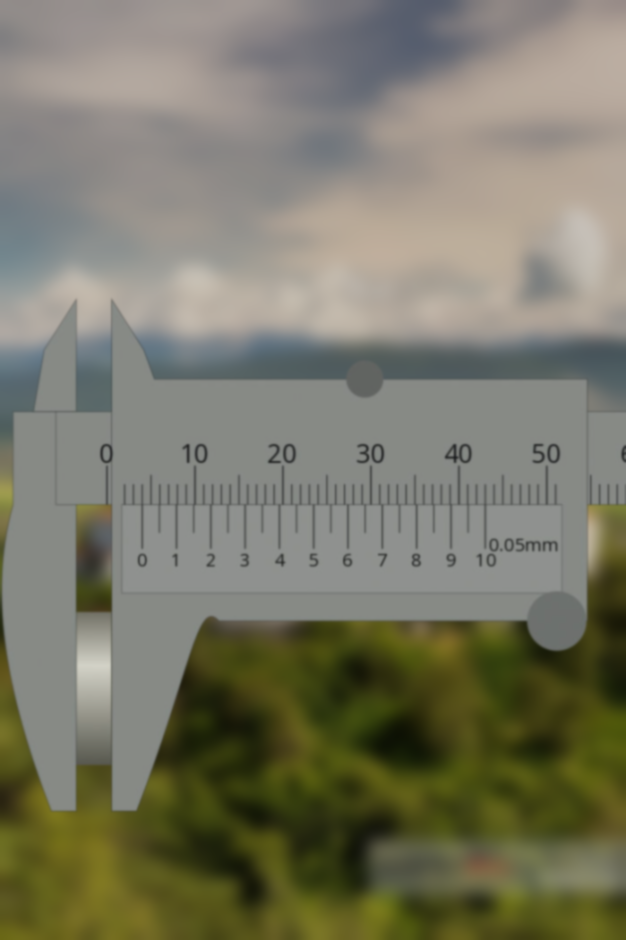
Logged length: 4.0 mm
